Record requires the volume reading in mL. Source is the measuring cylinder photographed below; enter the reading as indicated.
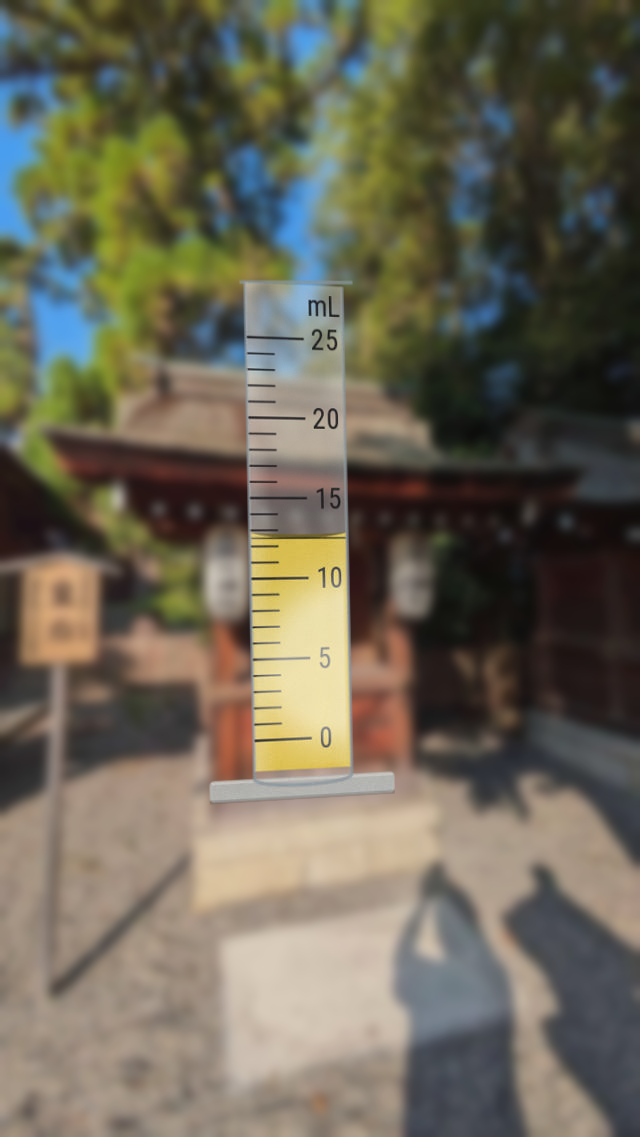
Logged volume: 12.5 mL
